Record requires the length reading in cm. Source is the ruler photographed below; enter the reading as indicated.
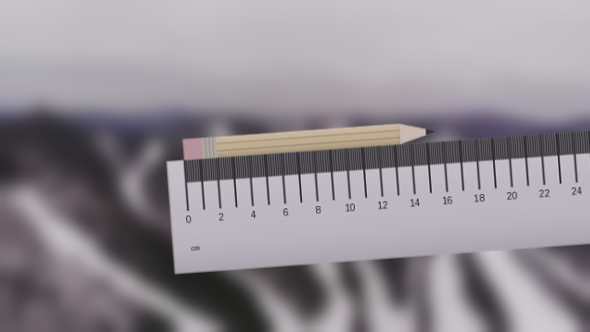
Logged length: 15.5 cm
